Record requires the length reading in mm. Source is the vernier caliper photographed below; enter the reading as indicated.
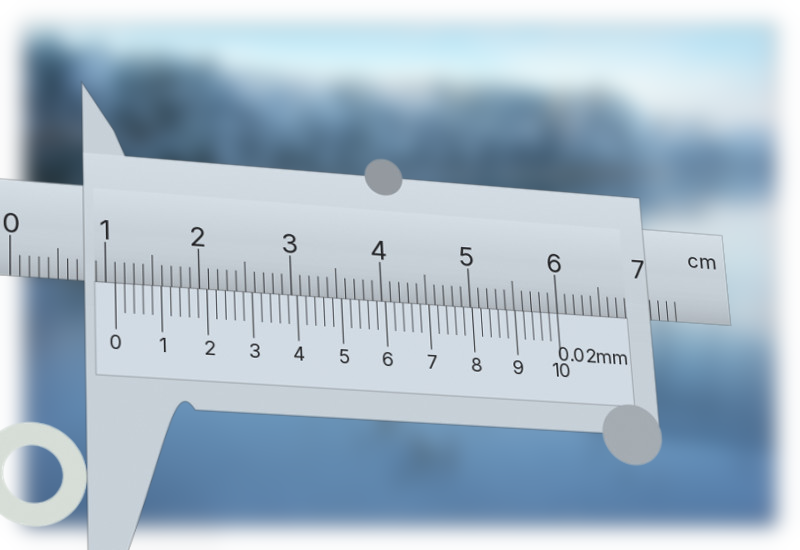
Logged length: 11.0 mm
